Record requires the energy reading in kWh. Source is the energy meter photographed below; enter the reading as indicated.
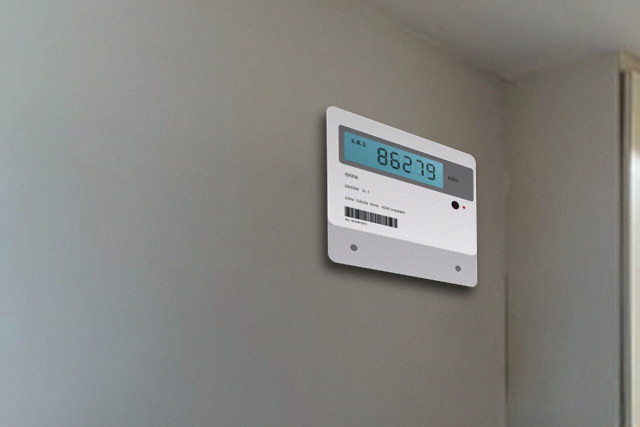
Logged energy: 86279 kWh
